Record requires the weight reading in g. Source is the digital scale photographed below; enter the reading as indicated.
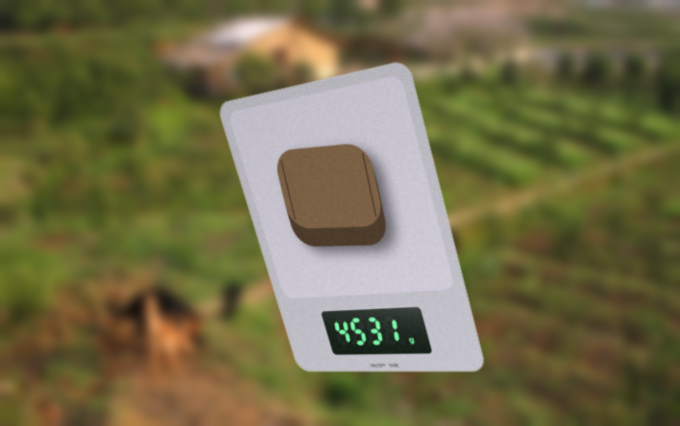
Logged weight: 4531 g
